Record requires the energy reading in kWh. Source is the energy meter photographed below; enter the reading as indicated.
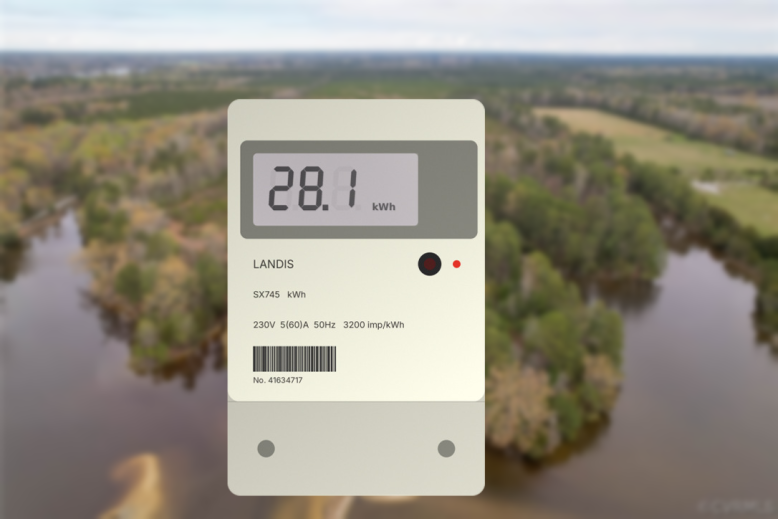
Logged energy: 28.1 kWh
